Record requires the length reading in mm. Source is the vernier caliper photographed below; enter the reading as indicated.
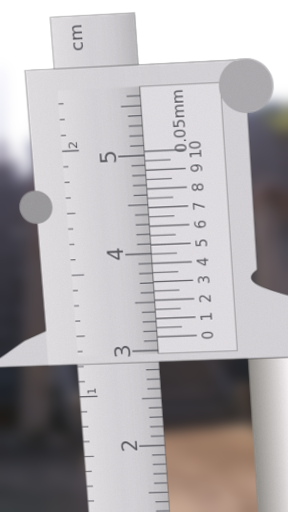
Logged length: 31.4 mm
